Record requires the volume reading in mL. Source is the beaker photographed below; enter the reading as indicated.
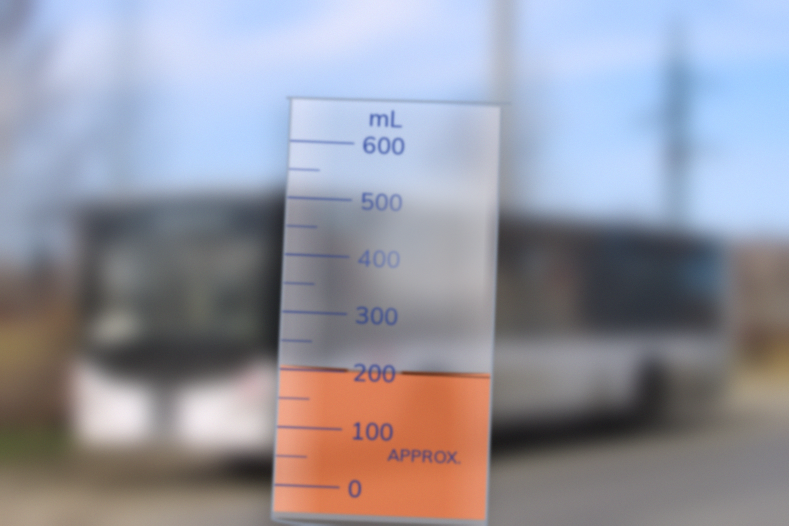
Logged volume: 200 mL
